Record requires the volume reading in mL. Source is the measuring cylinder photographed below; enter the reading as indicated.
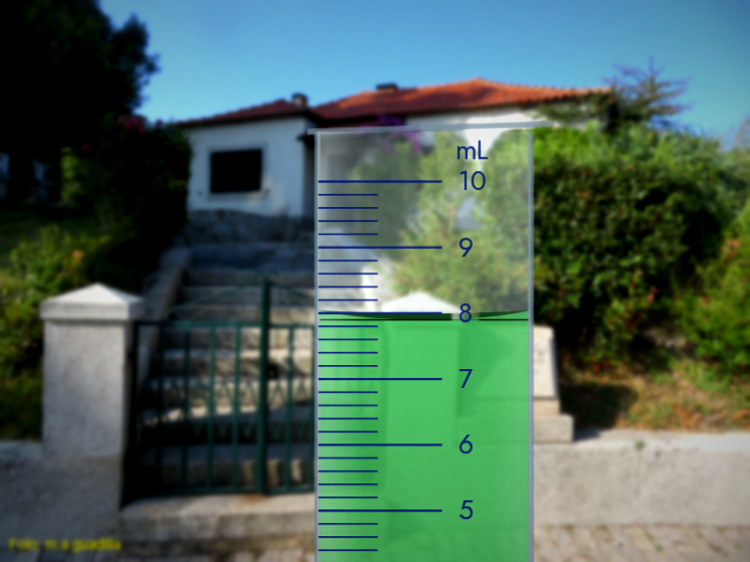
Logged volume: 7.9 mL
